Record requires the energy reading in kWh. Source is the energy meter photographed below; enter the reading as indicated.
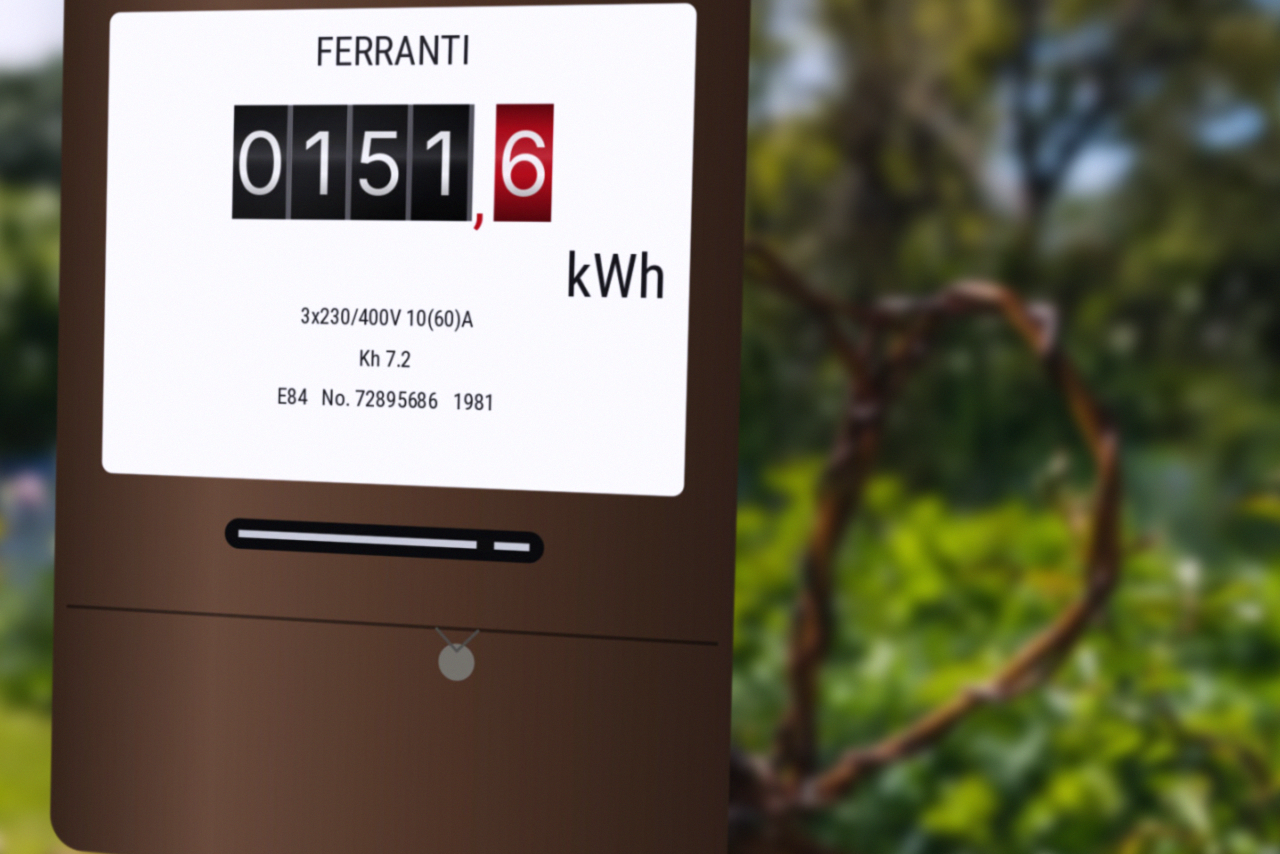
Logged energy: 151.6 kWh
